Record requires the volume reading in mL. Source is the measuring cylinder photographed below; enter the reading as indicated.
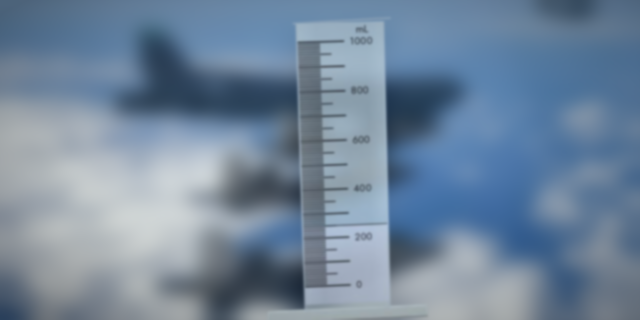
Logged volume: 250 mL
